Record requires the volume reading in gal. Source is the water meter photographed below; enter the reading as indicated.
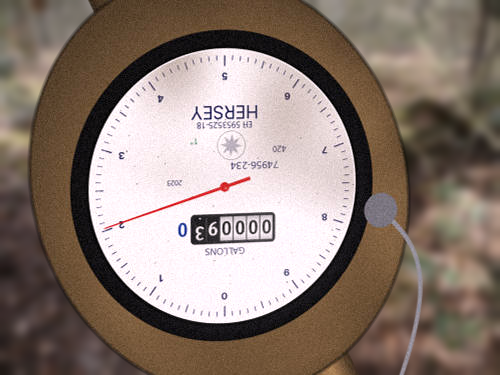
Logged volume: 932.0 gal
